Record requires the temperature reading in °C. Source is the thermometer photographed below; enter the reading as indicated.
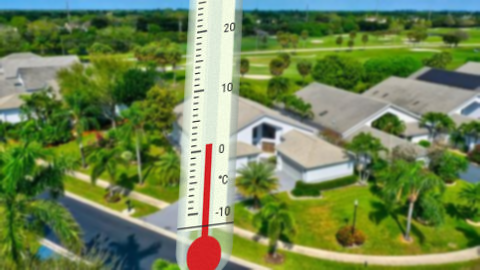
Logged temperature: 1 °C
